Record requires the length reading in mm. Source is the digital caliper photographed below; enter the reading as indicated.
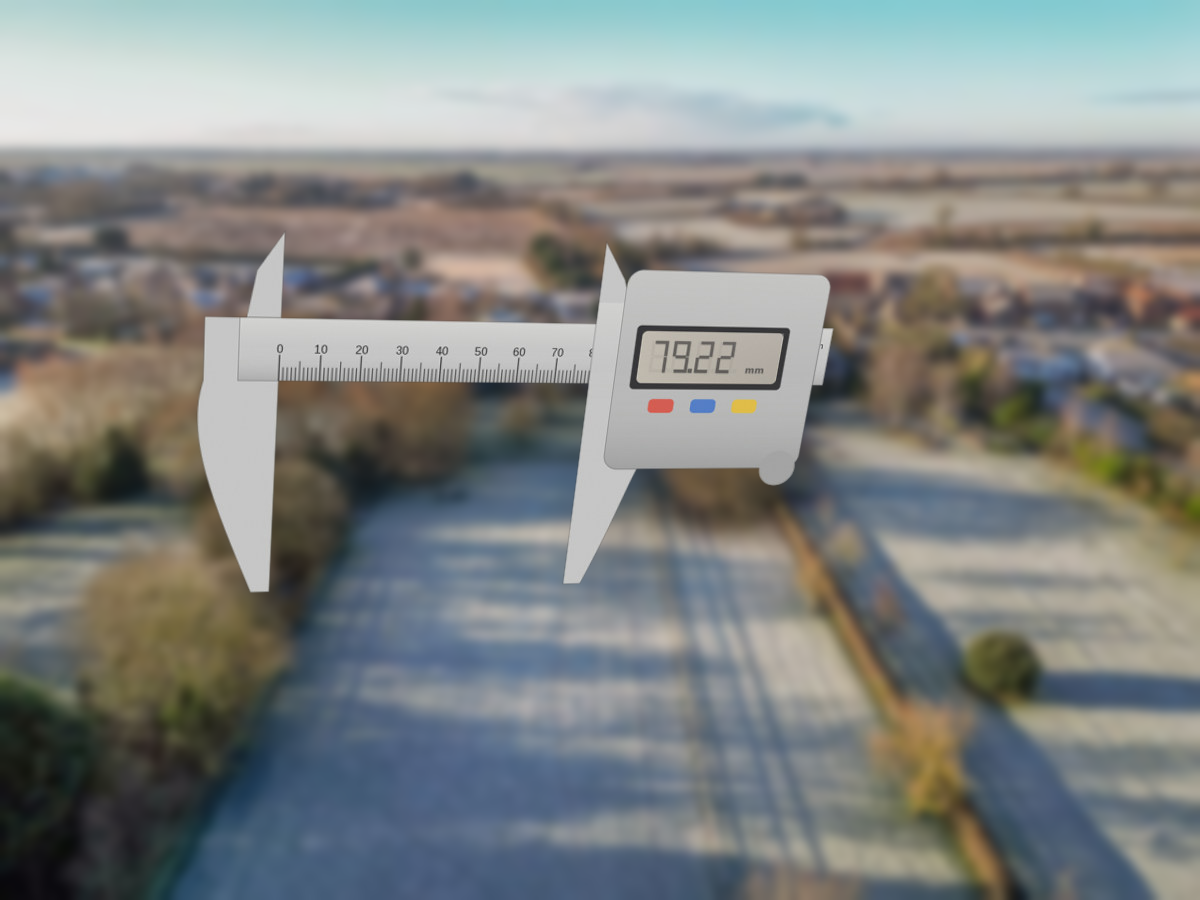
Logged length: 79.22 mm
